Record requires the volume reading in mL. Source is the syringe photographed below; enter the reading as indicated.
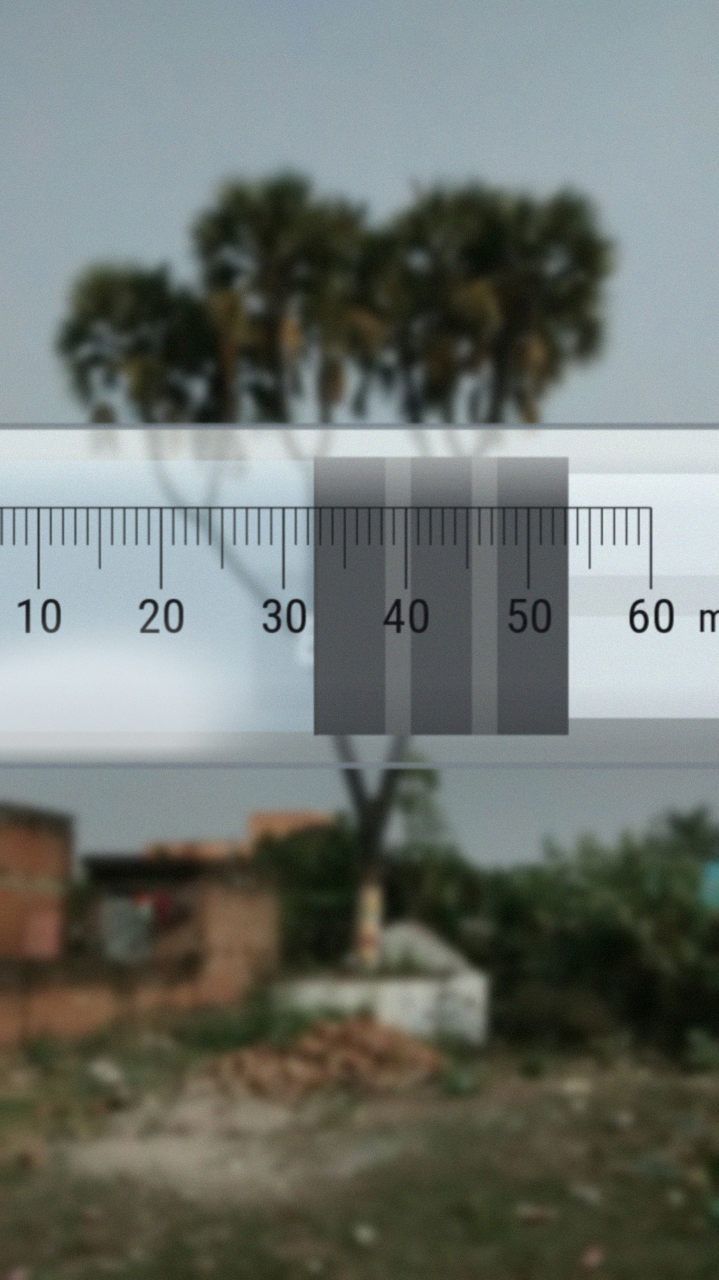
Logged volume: 32.5 mL
